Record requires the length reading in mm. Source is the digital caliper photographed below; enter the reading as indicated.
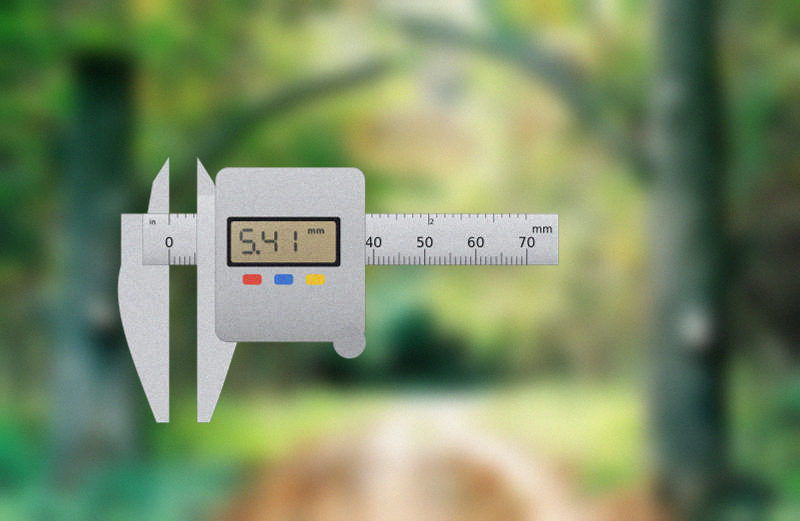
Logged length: 5.41 mm
